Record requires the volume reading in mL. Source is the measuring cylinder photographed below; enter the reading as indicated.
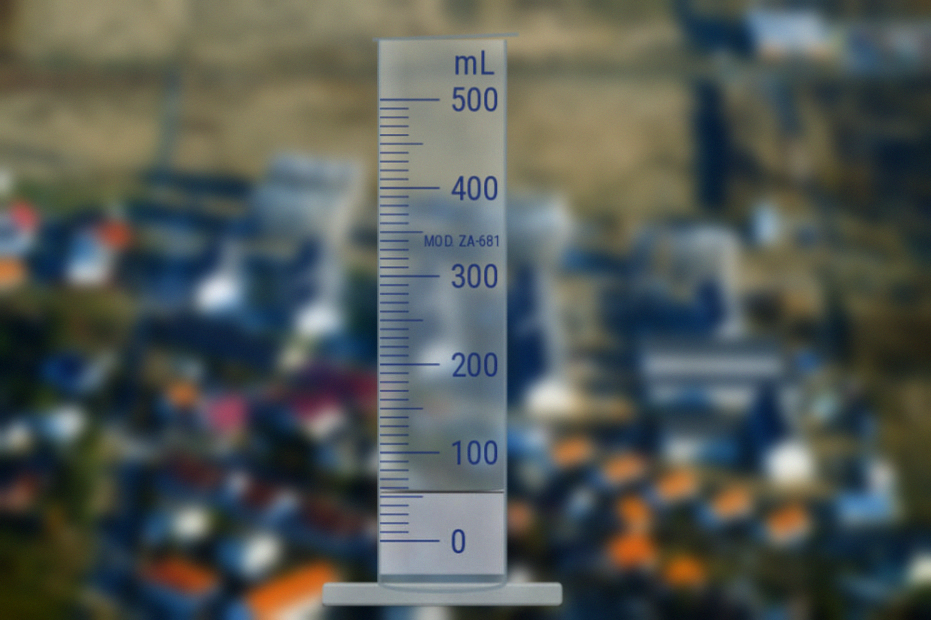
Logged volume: 55 mL
